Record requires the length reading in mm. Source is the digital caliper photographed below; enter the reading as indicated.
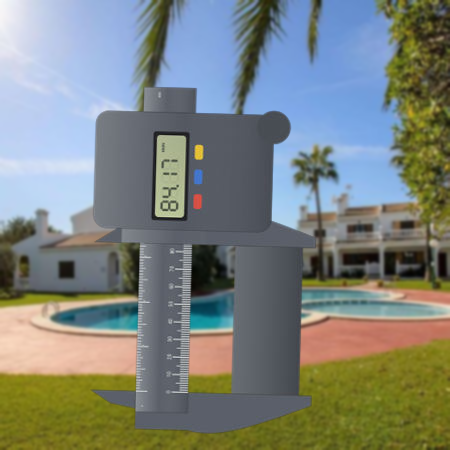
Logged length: 84.17 mm
